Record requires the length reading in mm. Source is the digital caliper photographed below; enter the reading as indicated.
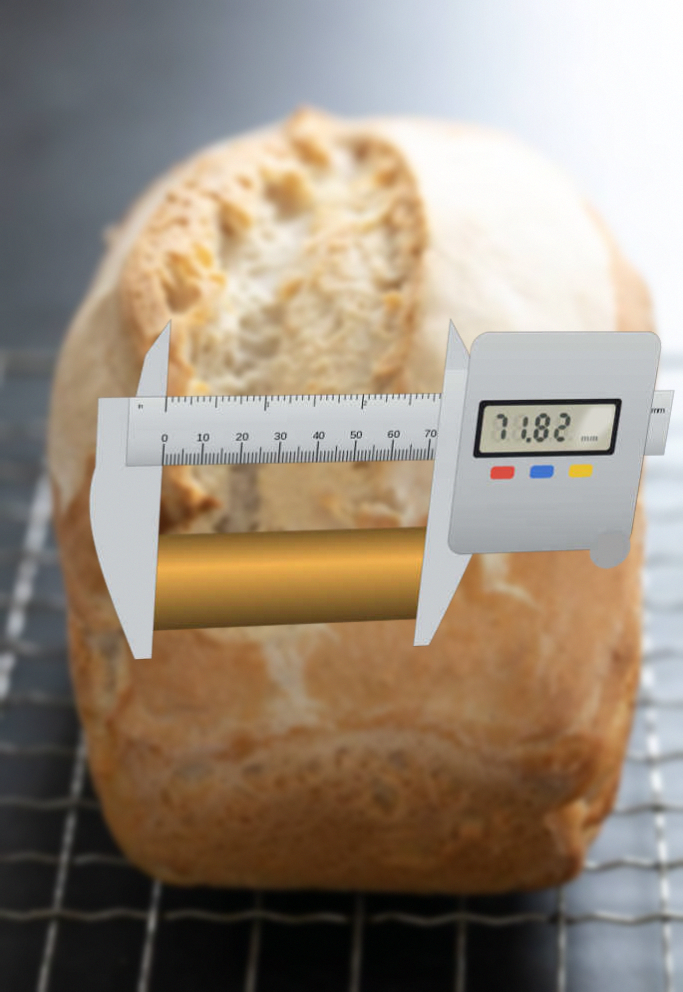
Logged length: 71.82 mm
